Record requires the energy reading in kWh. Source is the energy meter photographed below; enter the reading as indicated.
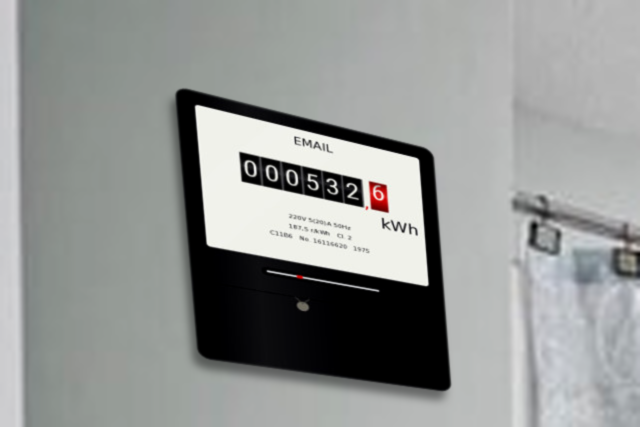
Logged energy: 532.6 kWh
